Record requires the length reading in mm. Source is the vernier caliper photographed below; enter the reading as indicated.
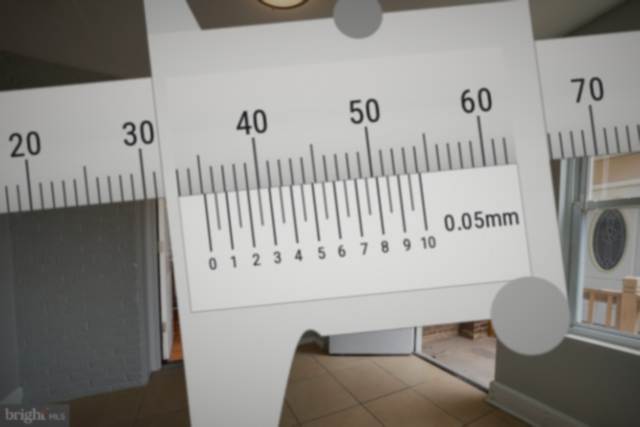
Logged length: 35.2 mm
